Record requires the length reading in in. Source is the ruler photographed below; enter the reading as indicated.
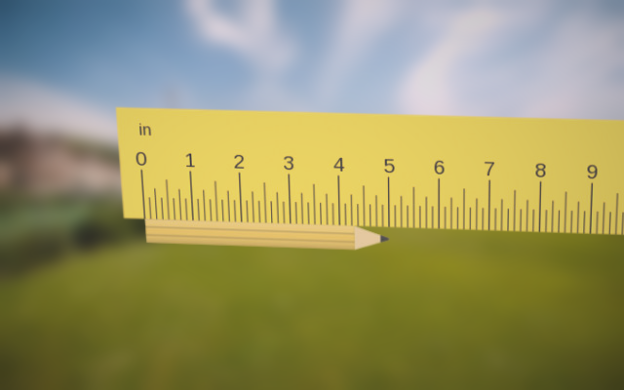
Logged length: 5 in
